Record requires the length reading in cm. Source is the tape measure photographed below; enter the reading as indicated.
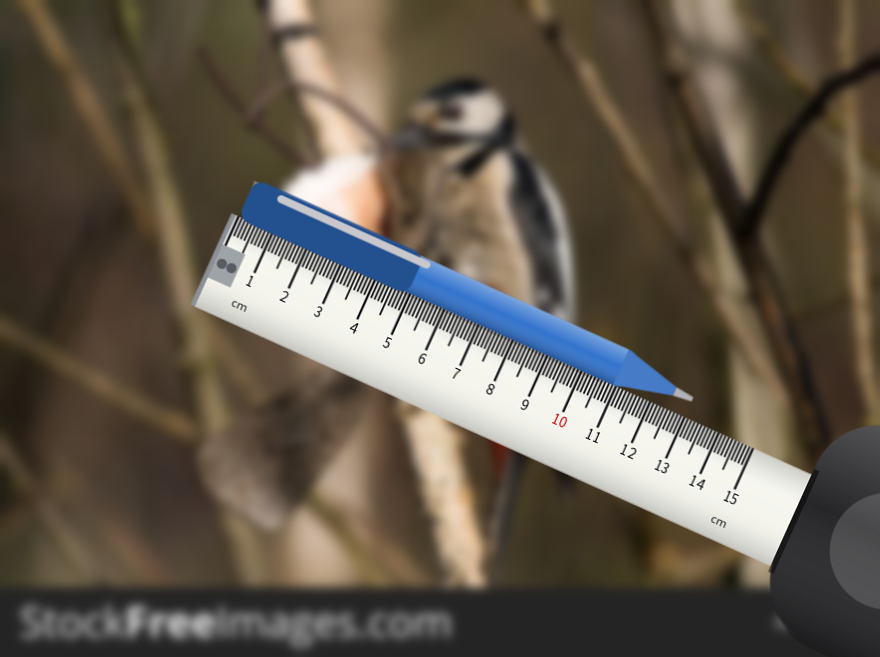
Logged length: 13 cm
